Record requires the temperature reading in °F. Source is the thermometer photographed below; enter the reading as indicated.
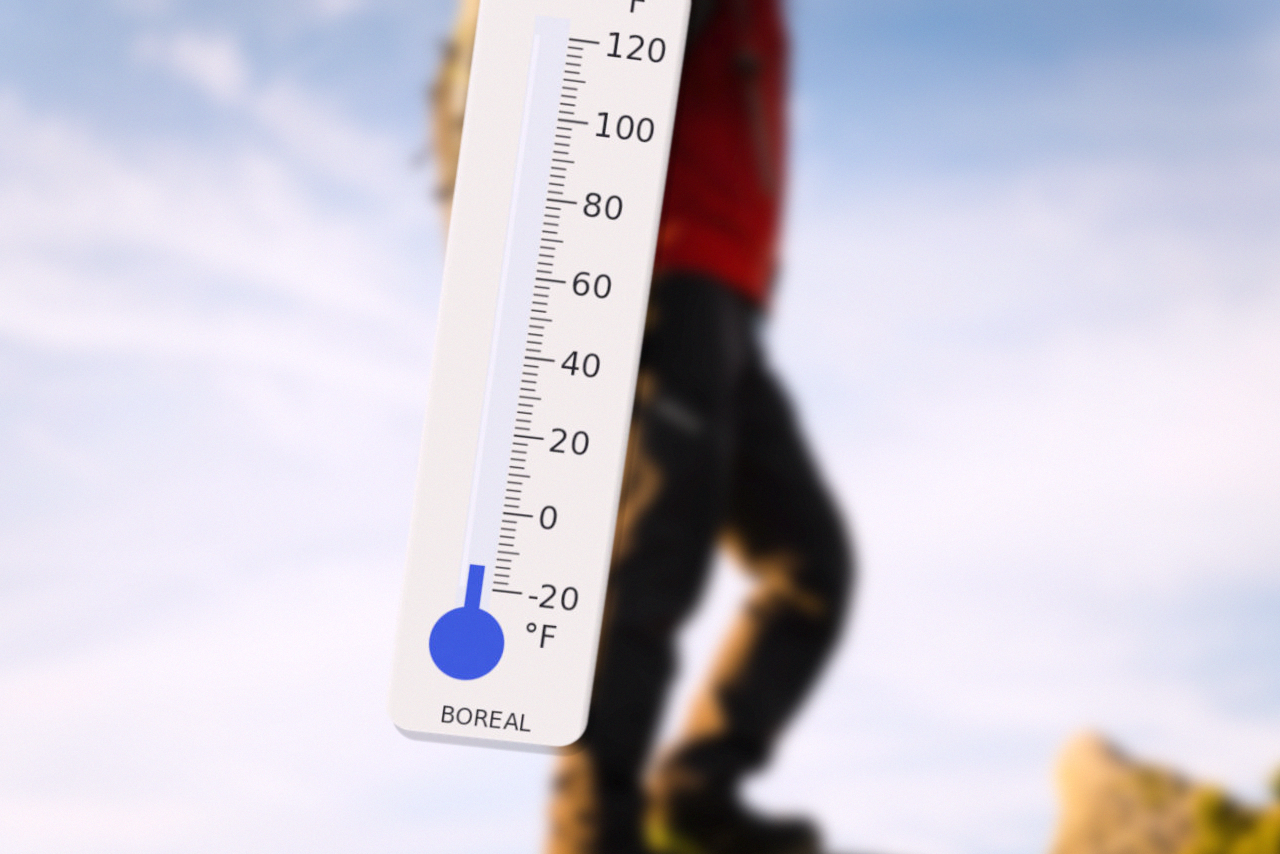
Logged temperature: -14 °F
